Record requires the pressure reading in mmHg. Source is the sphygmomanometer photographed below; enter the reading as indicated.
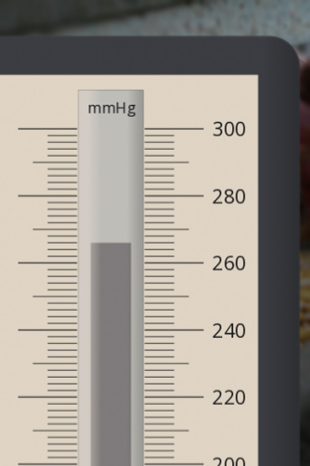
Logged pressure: 266 mmHg
